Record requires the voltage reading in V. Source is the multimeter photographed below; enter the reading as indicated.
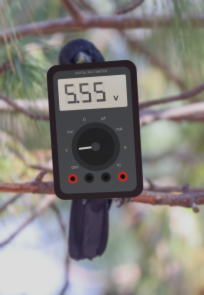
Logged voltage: 5.55 V
